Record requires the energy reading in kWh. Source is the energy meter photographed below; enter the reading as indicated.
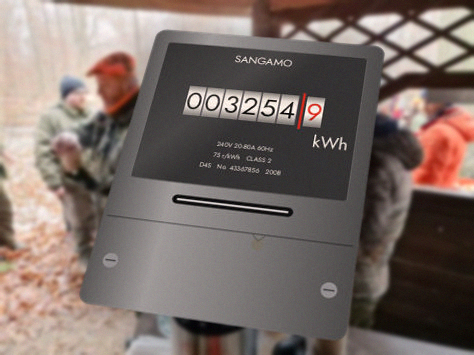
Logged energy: 3254.9 kWh
